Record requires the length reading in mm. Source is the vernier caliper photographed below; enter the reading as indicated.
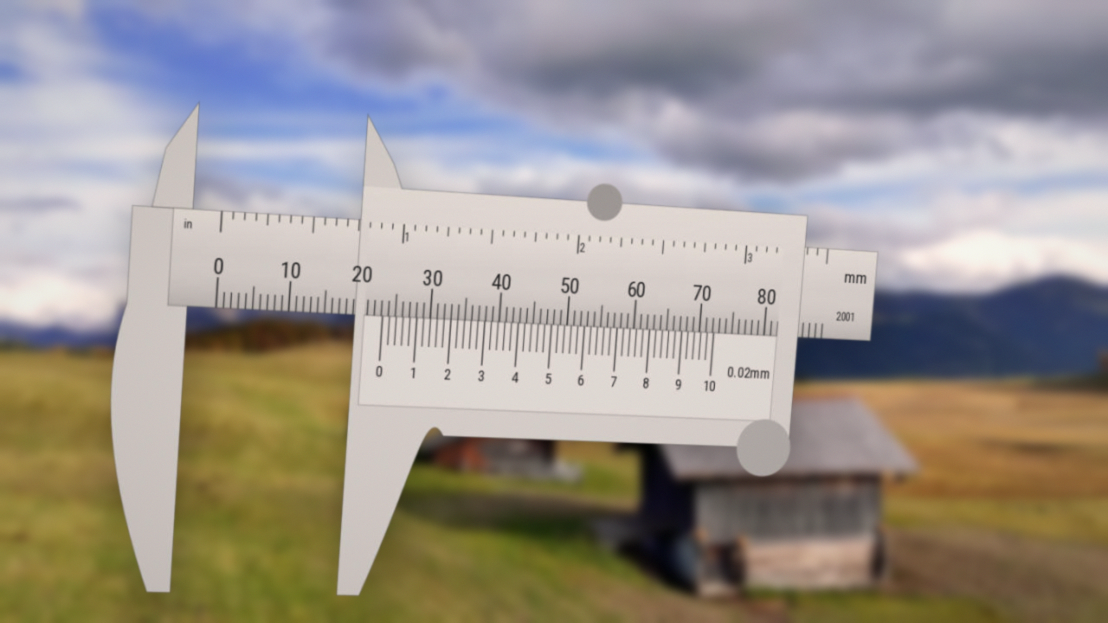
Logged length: 23.2 mm
